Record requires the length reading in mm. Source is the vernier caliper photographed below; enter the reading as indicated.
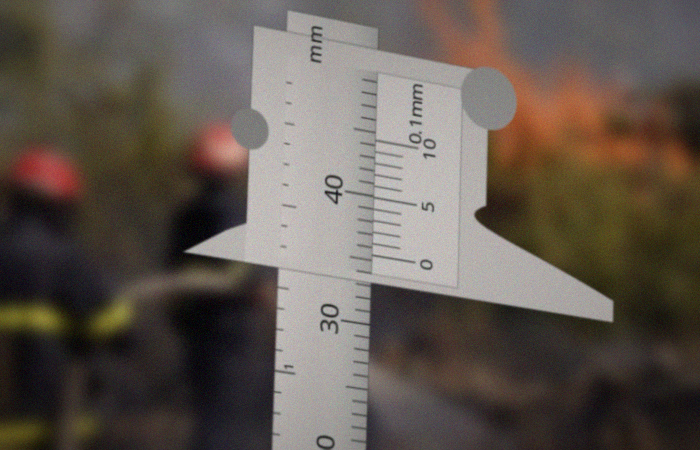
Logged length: 35.4 mm
